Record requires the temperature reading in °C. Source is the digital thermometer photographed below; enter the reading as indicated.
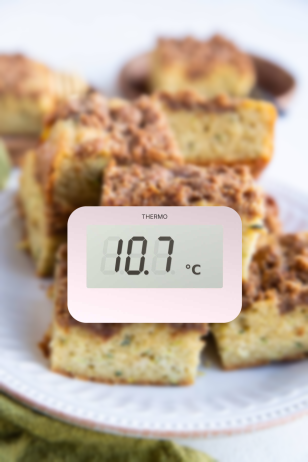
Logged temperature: 10.7 °C
